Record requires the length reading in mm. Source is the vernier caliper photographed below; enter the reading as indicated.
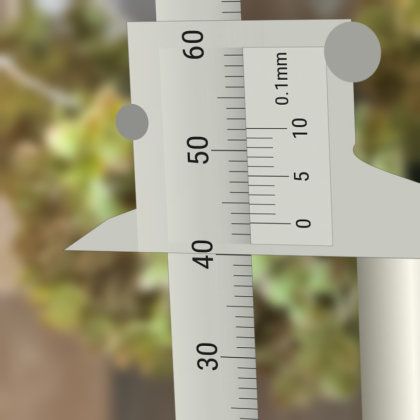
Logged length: 43.1 mm
